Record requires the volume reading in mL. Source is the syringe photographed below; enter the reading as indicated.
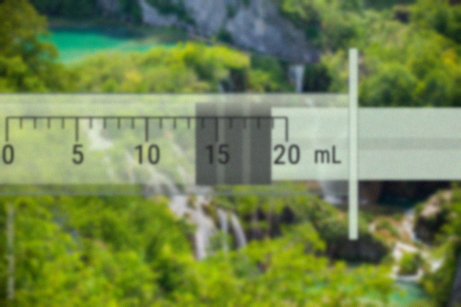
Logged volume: 13.5 mL
